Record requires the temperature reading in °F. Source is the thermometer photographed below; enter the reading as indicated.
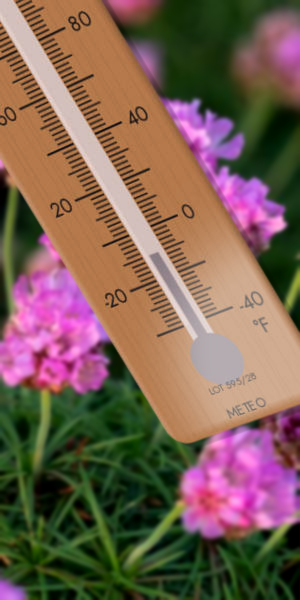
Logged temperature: -10 °F
